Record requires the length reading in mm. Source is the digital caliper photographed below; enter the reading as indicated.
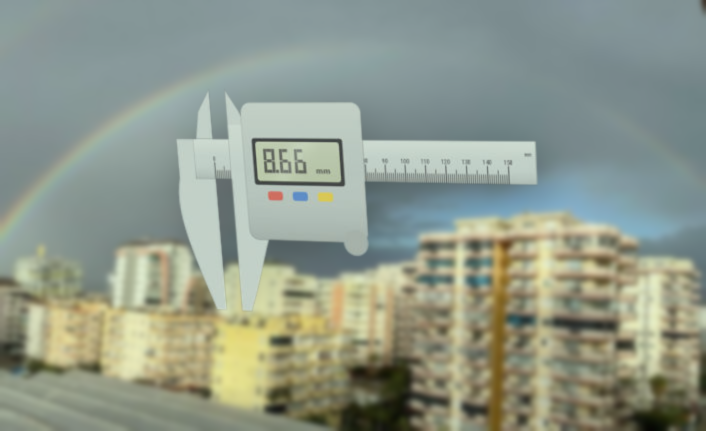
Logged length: 8.66 mm
